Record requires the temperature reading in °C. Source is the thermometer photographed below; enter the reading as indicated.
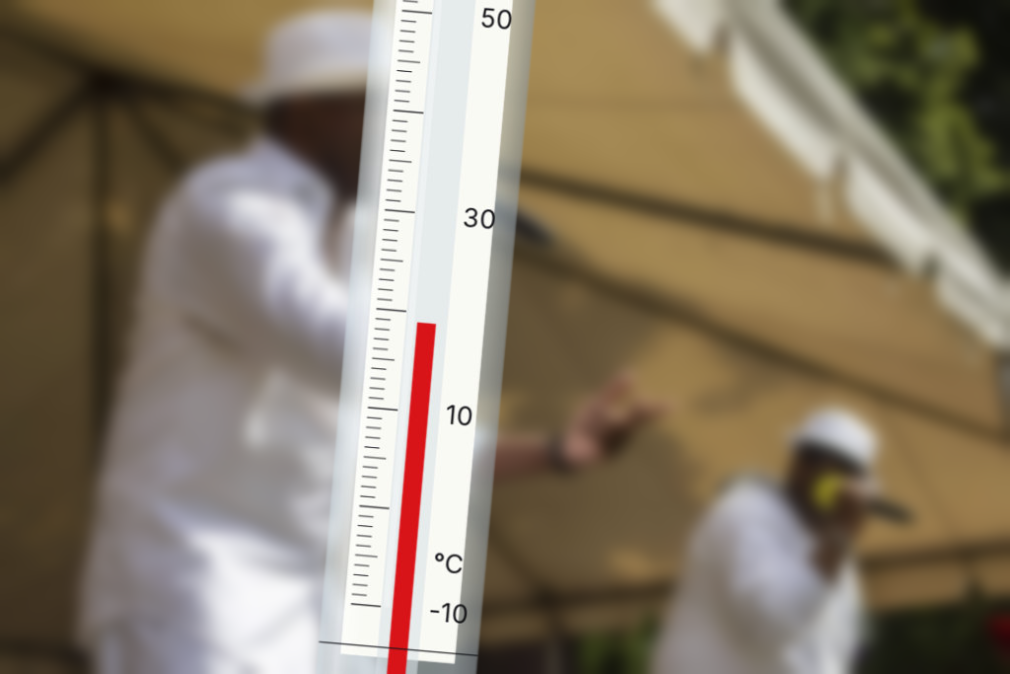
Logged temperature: 19 °C
